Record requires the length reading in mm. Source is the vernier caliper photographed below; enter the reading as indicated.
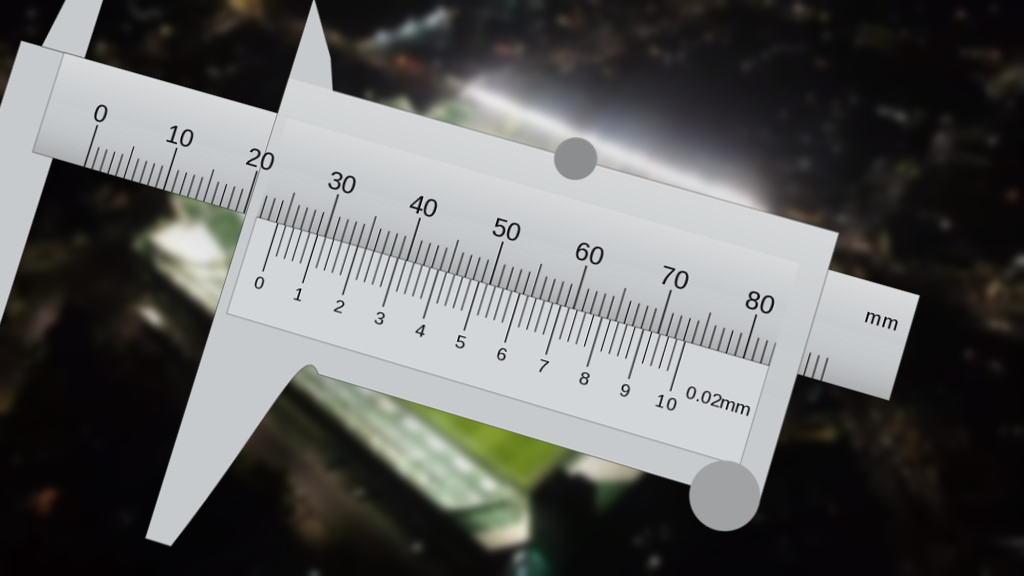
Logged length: 24.2 mm
